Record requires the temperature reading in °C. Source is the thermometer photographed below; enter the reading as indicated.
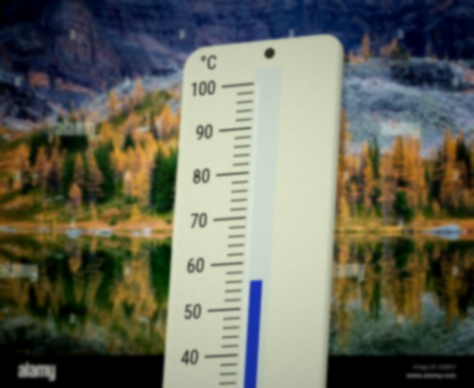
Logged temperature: 56 °C
